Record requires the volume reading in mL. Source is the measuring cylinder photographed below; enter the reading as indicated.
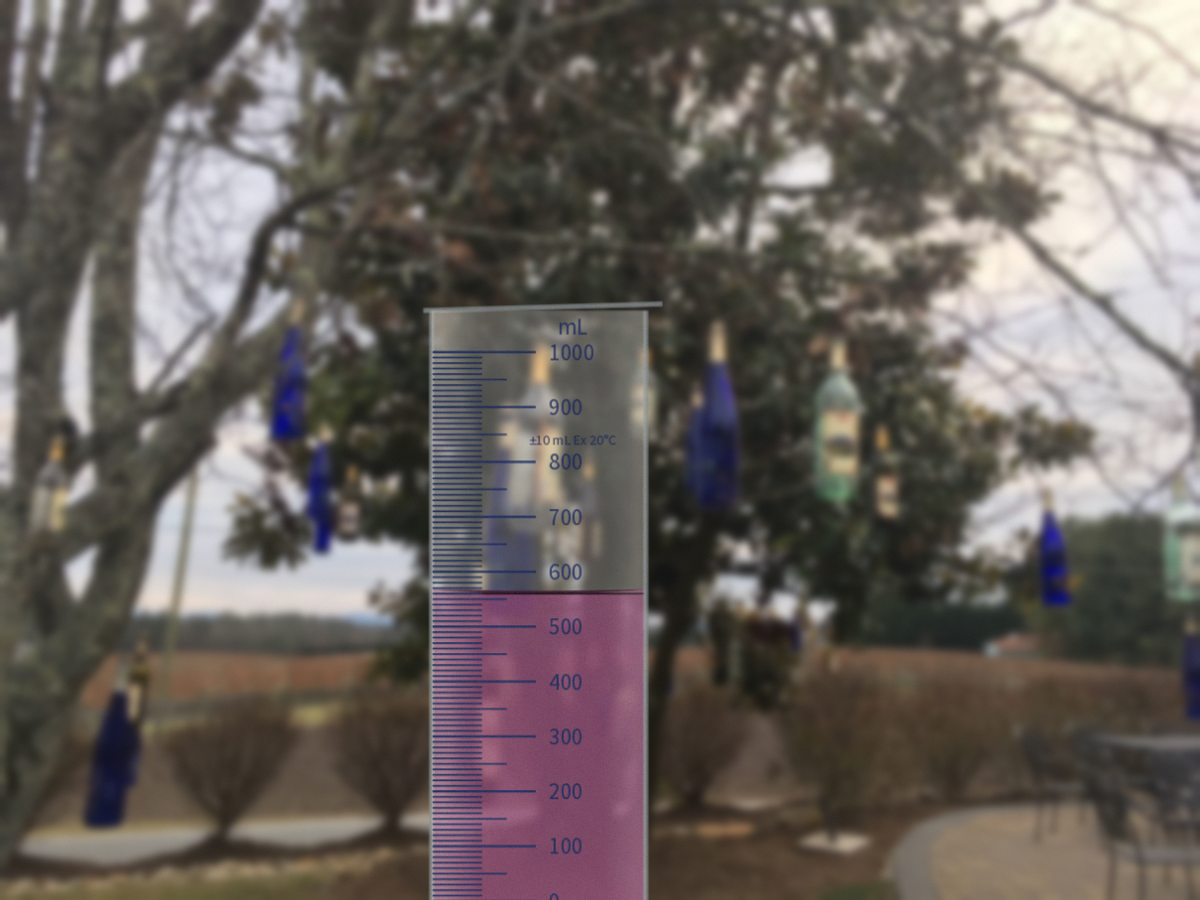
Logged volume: 560 mL
